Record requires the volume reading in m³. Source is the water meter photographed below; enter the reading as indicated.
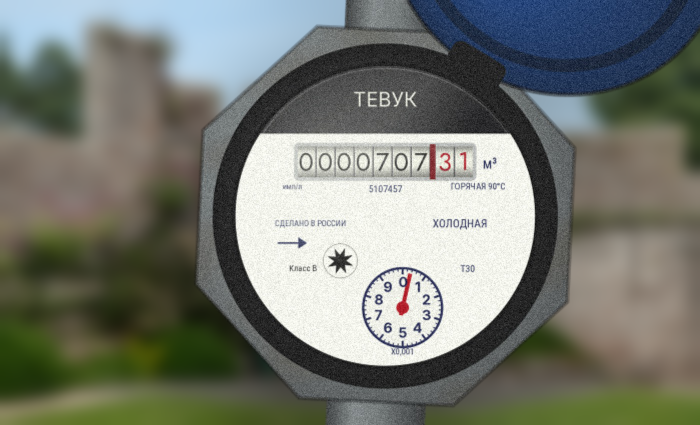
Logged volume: 707.310 m³
